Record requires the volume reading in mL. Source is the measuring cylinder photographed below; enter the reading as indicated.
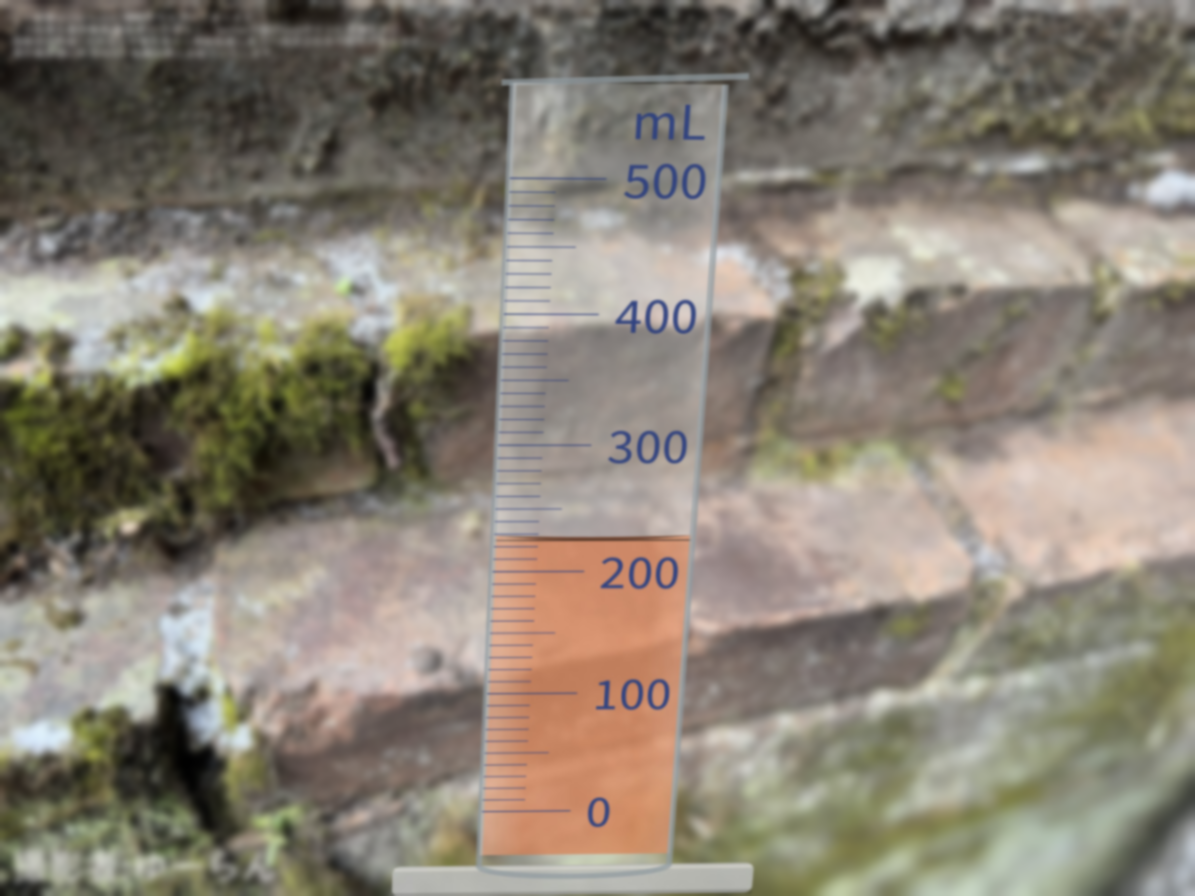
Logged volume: 225 mL
